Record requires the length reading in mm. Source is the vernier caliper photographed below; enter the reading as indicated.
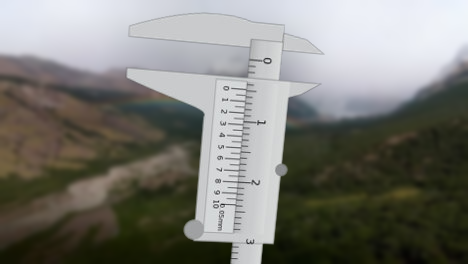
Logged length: 4.8 mm
